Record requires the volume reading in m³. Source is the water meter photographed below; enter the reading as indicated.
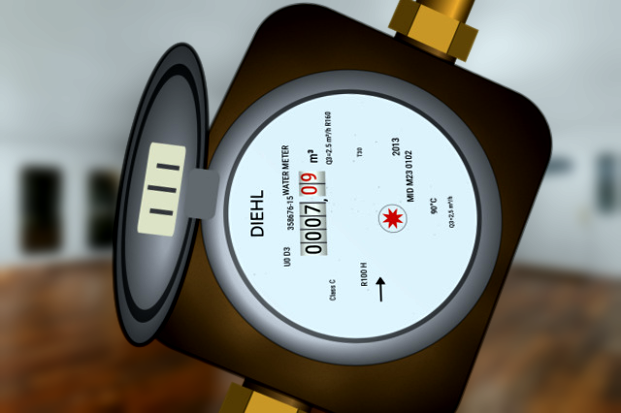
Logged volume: 7.09 m³
